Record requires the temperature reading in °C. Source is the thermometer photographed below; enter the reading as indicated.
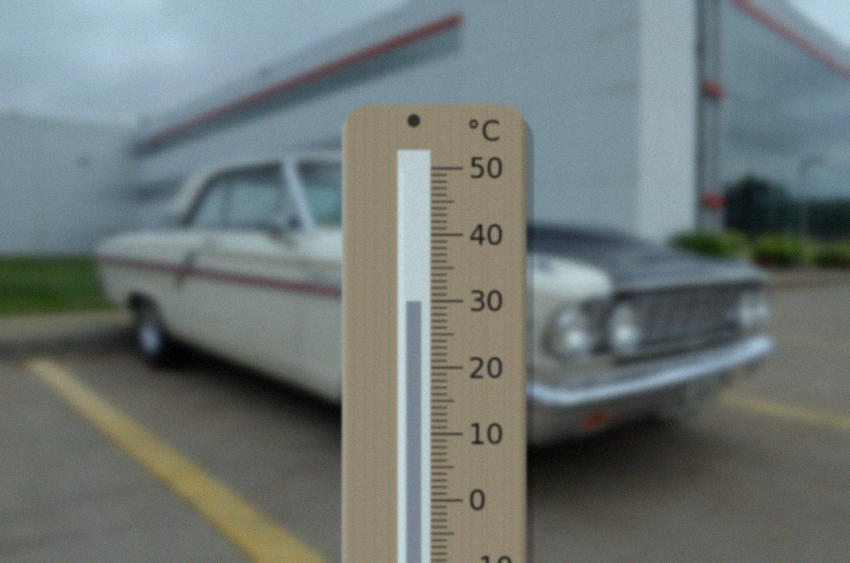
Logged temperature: 30 °C
